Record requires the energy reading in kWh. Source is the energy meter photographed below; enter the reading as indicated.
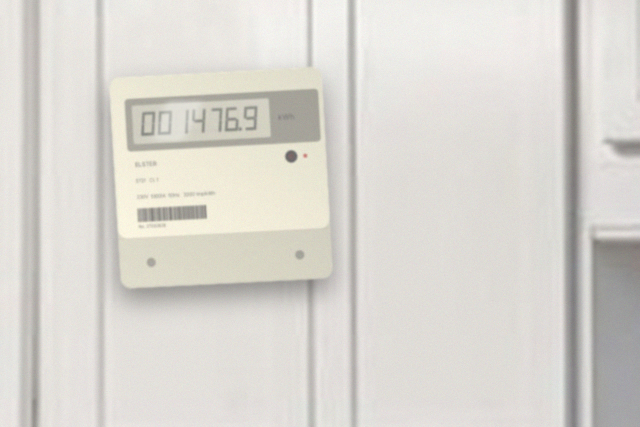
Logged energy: 1476.9 kWh
